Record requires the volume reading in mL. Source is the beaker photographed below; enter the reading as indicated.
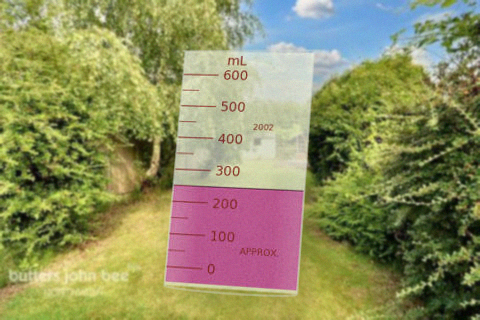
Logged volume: 250 mL
